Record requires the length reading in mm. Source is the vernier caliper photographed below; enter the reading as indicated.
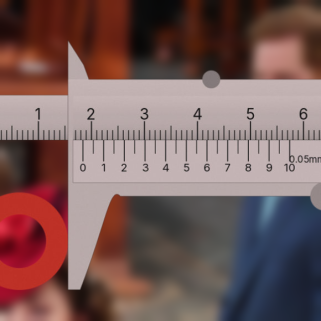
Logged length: 18.4 mm
